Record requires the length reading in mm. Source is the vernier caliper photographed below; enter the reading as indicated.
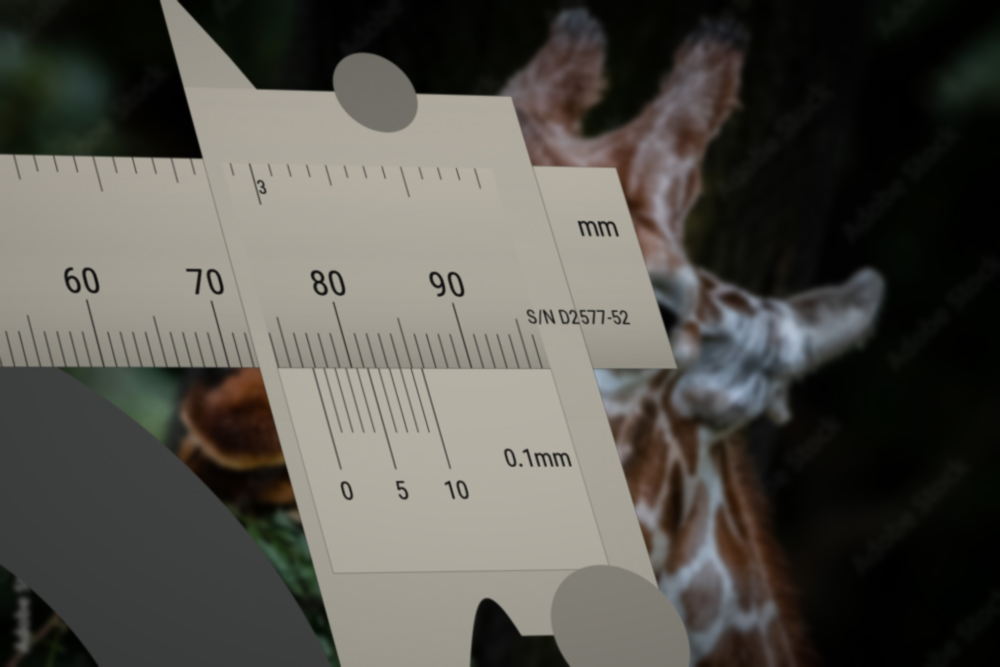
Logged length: 76.8 mm
